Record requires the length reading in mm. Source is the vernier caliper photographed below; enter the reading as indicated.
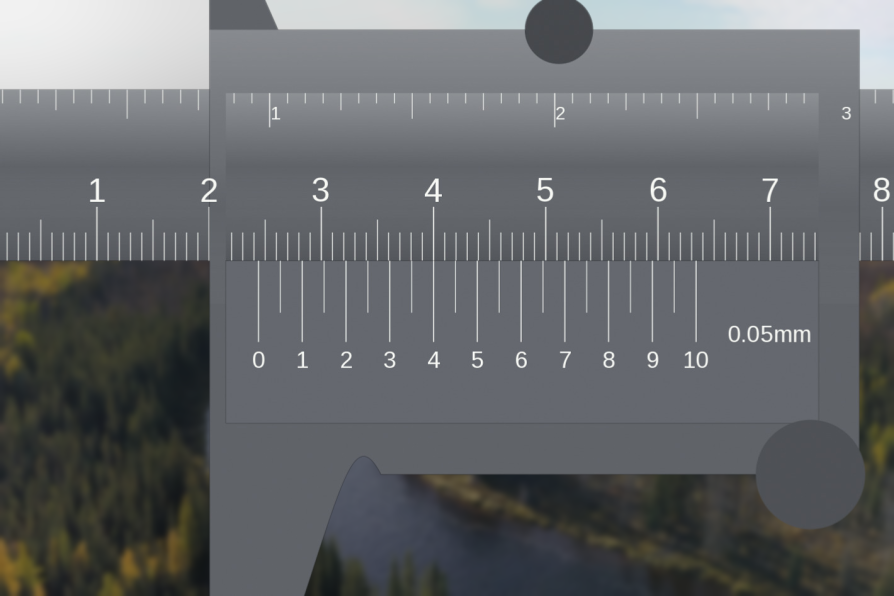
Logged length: 24.4 mm
